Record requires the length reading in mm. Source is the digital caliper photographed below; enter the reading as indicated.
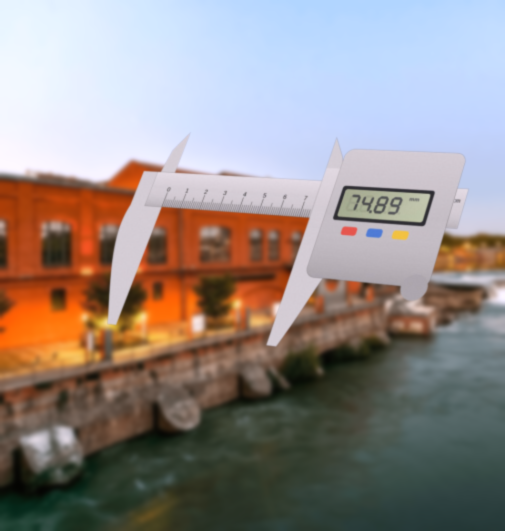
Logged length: 74.89 mm
